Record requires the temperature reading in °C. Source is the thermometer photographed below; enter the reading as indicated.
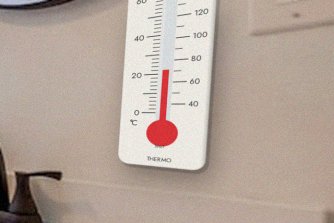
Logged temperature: 22 °C
